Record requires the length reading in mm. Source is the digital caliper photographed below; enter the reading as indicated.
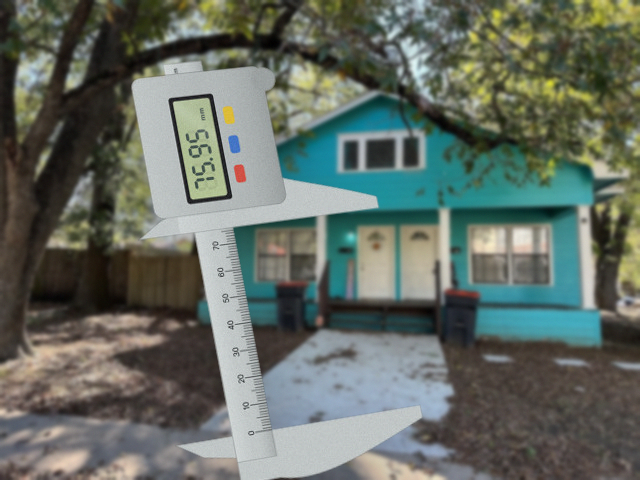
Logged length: 75.95 mm
